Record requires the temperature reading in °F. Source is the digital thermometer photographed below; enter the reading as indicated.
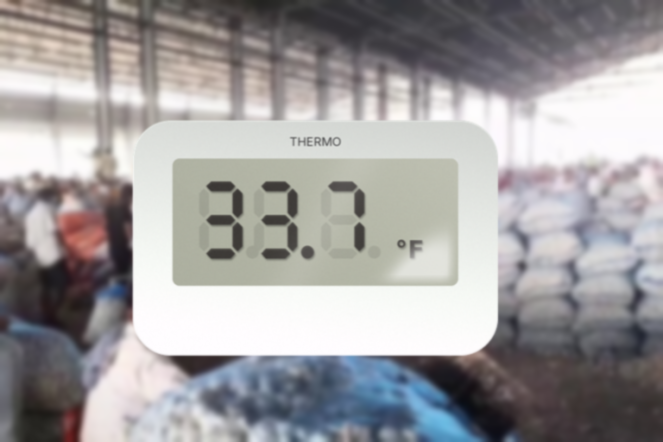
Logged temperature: 33.7 °F
